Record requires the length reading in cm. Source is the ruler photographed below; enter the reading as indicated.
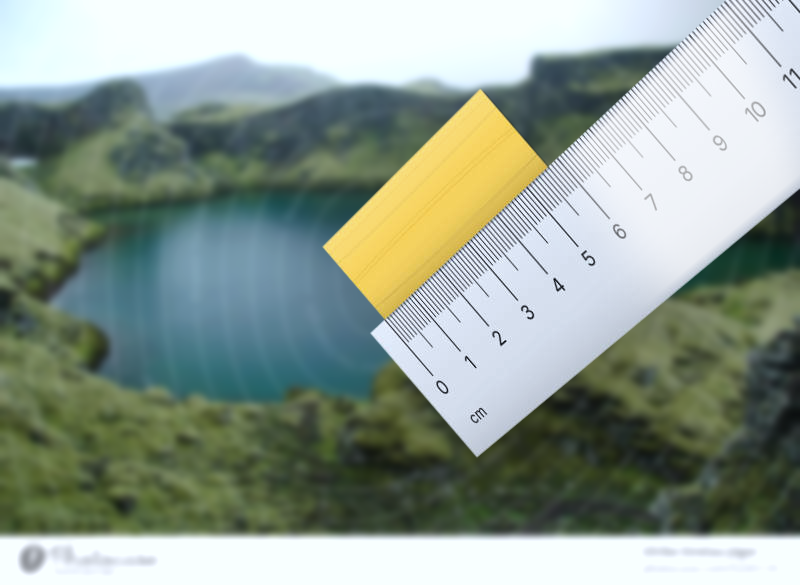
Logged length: 5.7 cm
